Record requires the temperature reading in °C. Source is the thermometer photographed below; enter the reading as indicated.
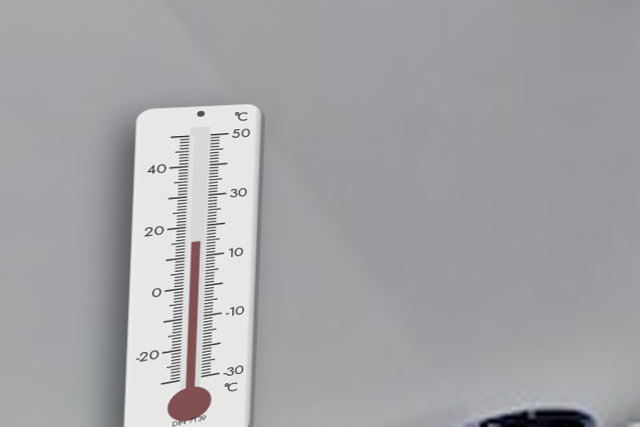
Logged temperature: 15 °C
